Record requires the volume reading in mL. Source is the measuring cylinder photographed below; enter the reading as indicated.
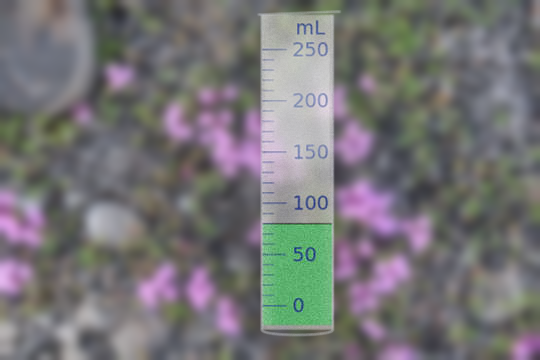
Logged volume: 80 mL
